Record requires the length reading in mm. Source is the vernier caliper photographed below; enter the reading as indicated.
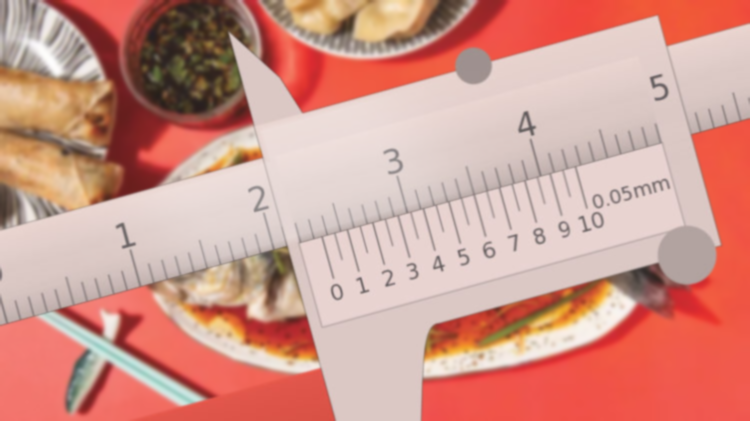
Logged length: 23.6 mm
